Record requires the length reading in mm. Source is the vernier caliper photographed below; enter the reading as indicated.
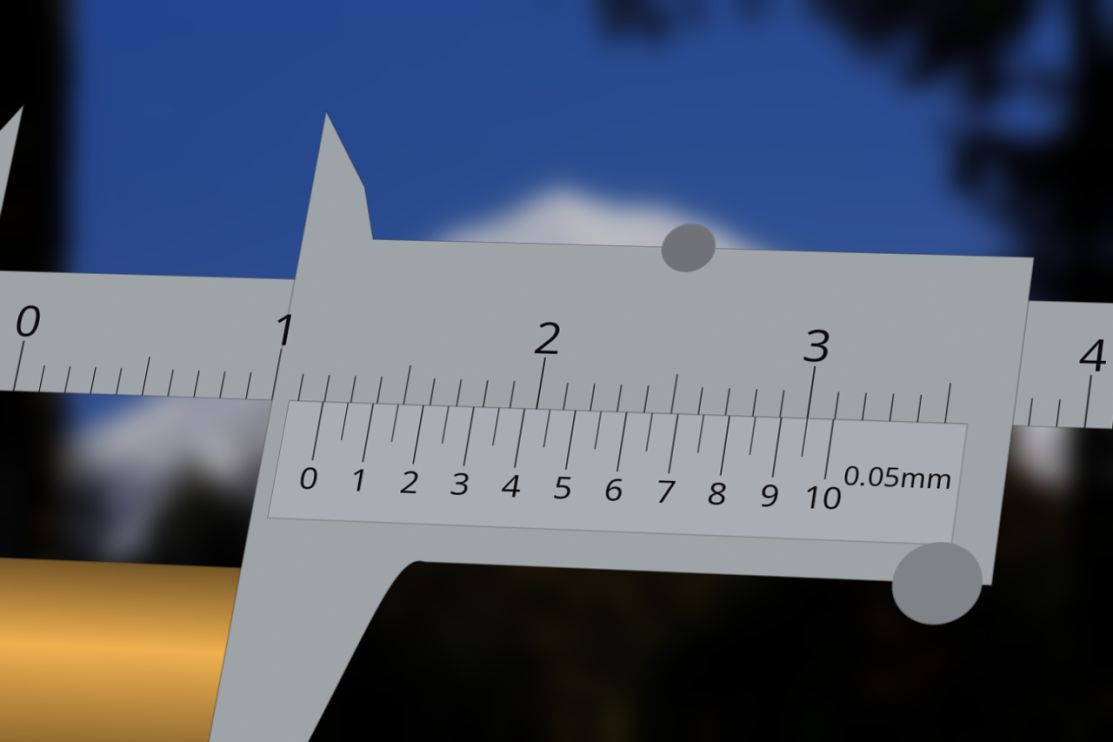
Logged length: 11.95 mm
